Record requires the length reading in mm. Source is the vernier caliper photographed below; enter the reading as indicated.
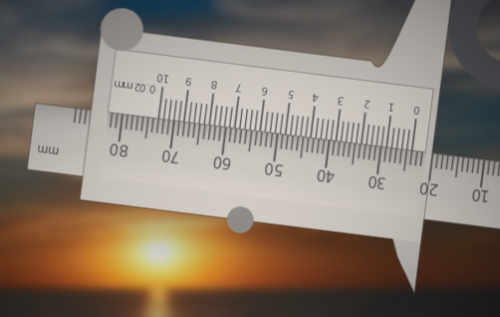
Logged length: 24.0 mm
